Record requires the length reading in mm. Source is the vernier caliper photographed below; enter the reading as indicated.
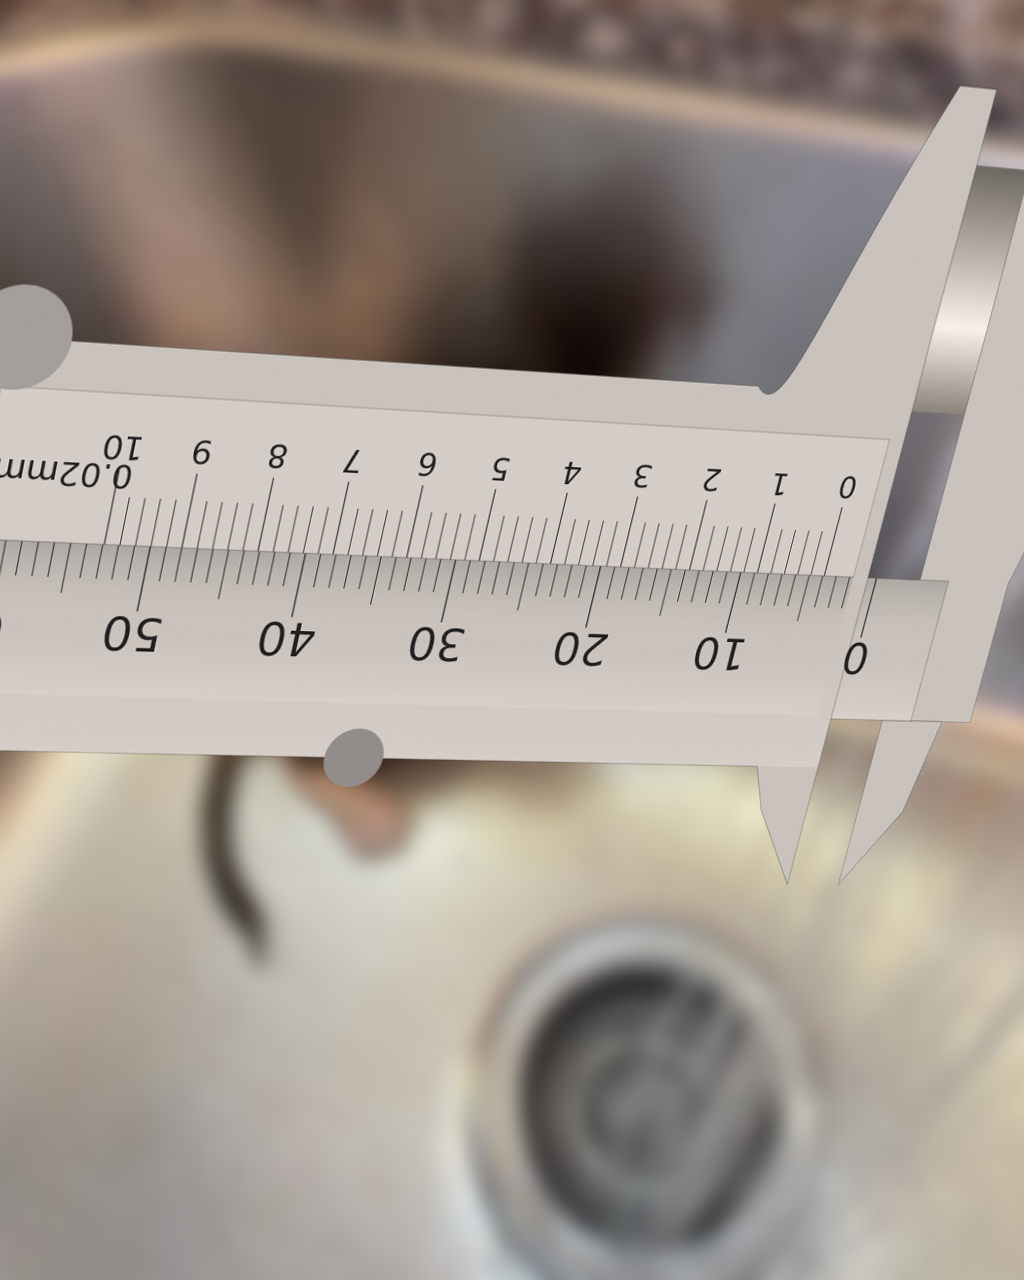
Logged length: 3.9 mm
